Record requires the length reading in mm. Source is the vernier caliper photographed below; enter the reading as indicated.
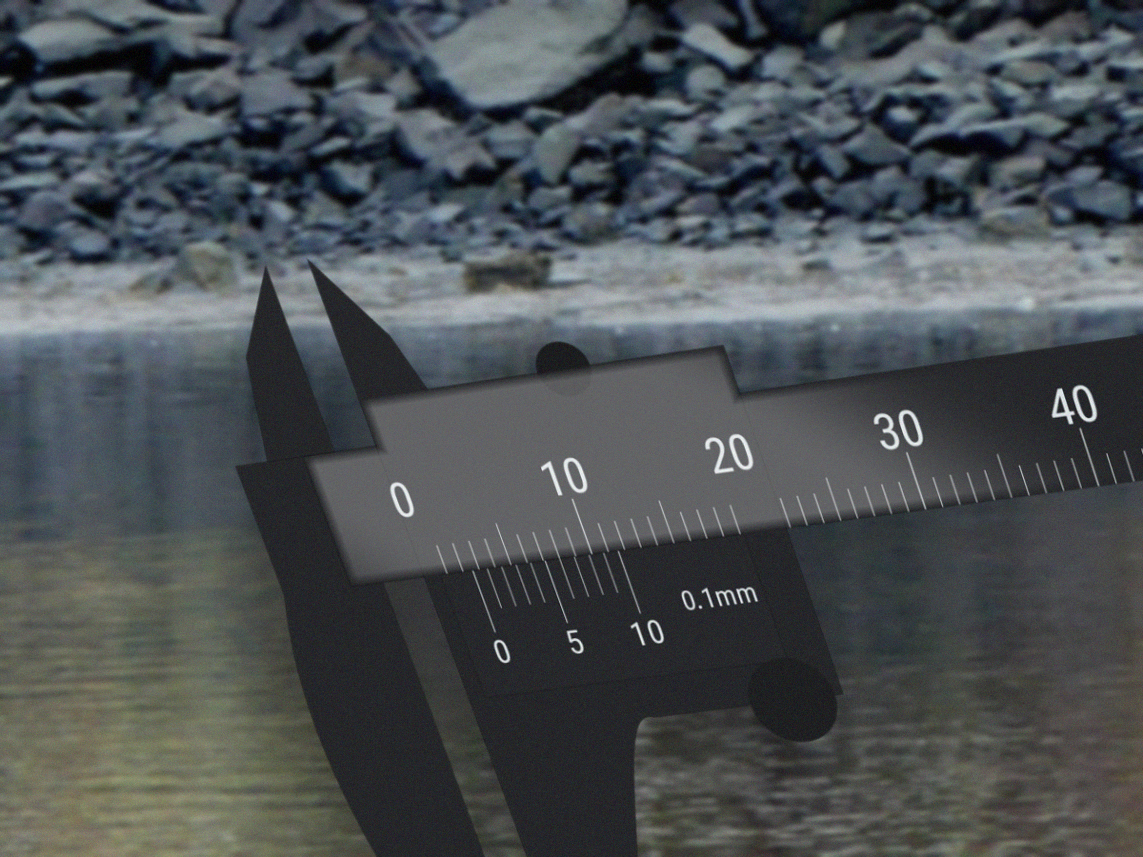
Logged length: 2.6 mm
